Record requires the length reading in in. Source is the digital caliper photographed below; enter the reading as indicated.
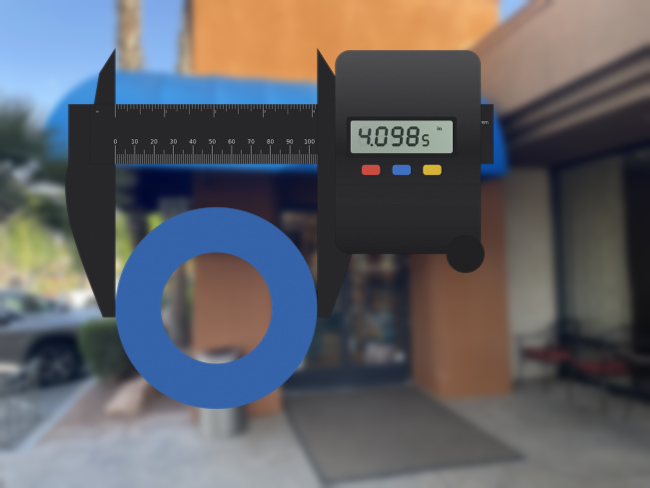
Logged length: 4.0985 in
